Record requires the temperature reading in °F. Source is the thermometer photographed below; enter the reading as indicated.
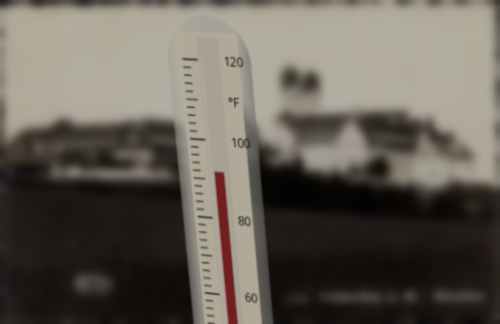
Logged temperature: 92 °F
